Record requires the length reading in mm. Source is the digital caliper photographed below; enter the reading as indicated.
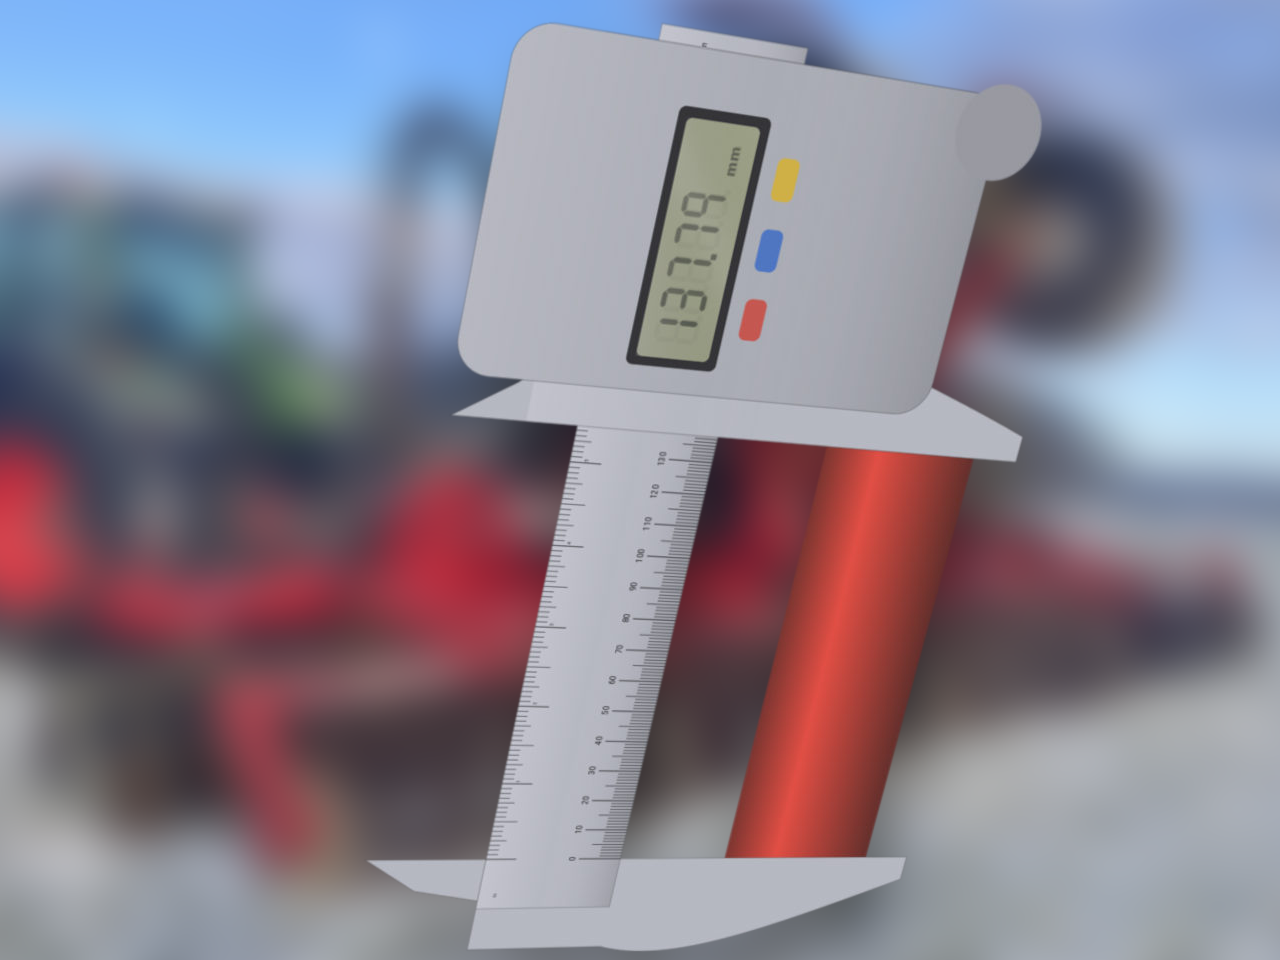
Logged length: 137.79 mm
